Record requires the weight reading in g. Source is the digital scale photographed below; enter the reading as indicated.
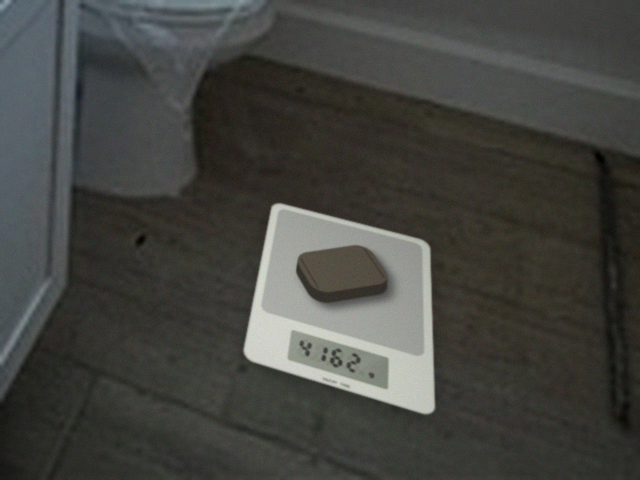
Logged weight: 4162 g
